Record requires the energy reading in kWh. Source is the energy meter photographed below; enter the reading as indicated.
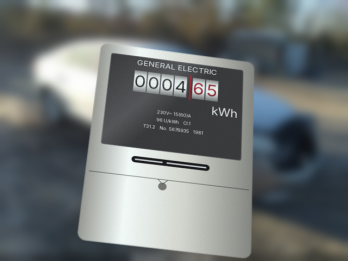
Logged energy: 4.65 kWh
